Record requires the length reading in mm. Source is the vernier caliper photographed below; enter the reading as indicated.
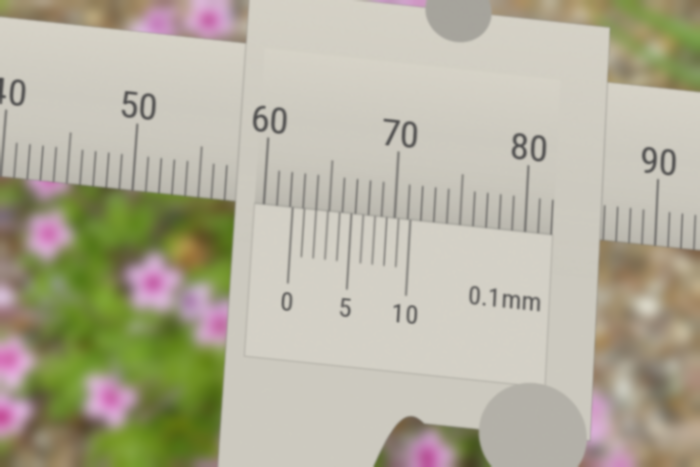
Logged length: 62.2 mm
